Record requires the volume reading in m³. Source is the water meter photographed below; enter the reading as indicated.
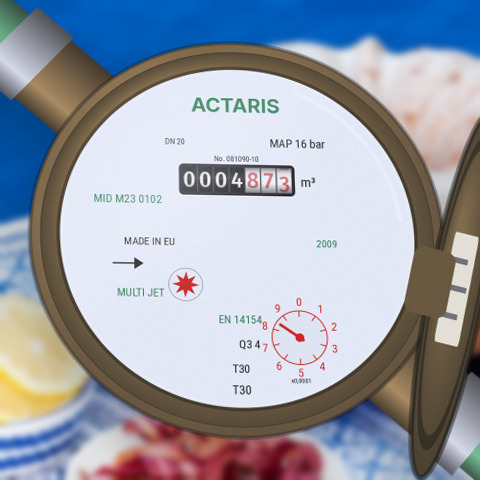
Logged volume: 4.8728 m³
